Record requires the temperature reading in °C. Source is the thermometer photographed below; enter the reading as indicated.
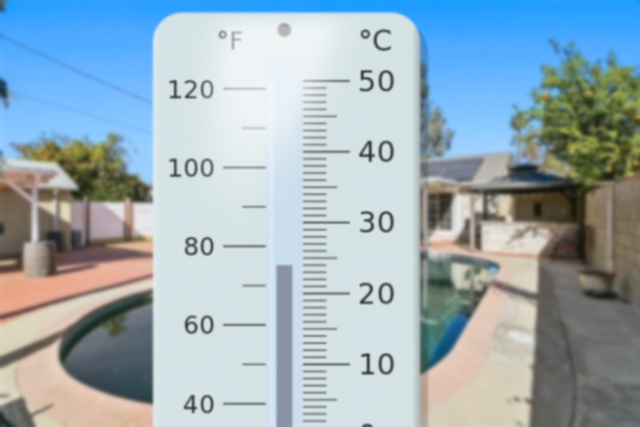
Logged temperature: 24 °C
